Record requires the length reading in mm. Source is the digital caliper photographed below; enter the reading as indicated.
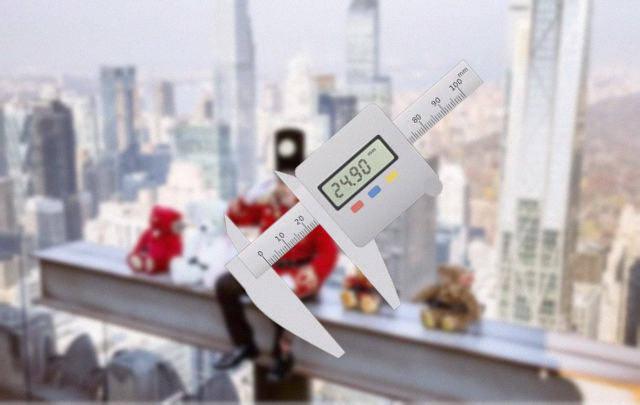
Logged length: 24.90 mm
